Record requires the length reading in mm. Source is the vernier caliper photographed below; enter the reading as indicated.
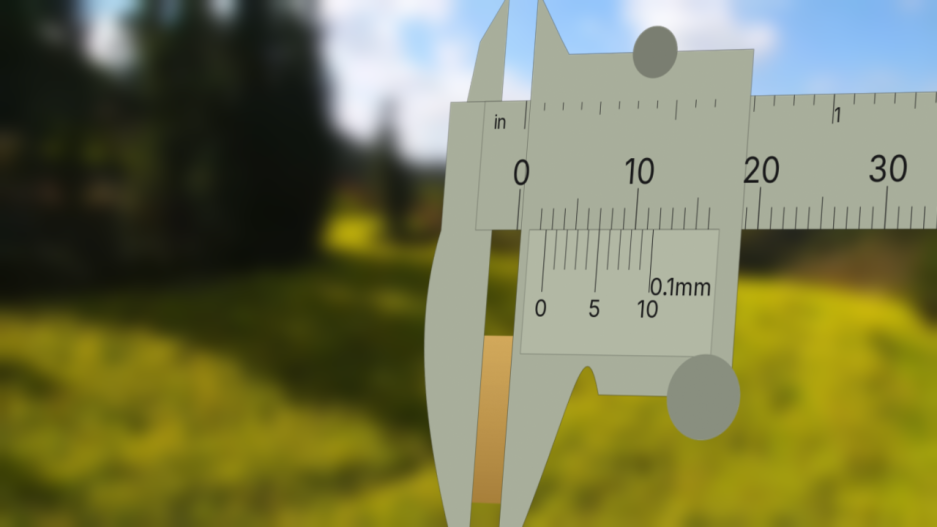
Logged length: 2.5 mm
